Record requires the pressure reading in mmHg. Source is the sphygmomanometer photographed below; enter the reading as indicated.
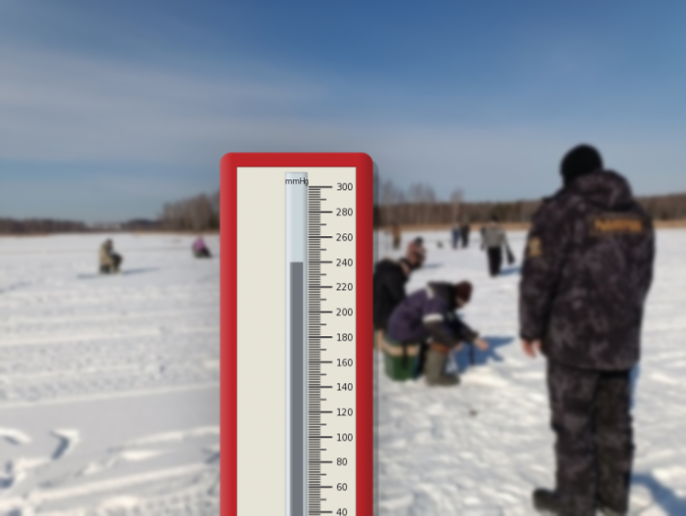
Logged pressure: 240 mmHg
